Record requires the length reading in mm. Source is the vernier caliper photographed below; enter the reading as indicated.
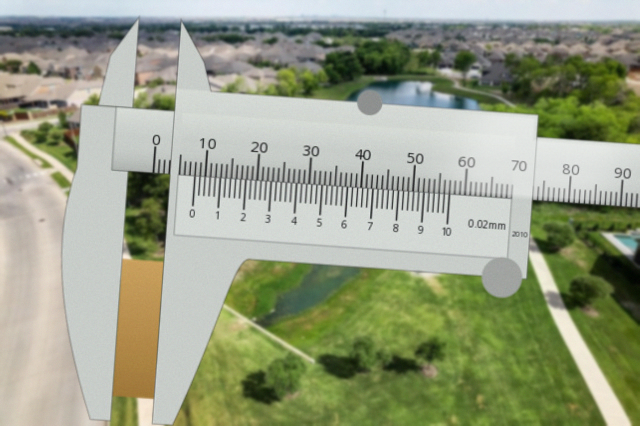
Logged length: 8.0 mm
